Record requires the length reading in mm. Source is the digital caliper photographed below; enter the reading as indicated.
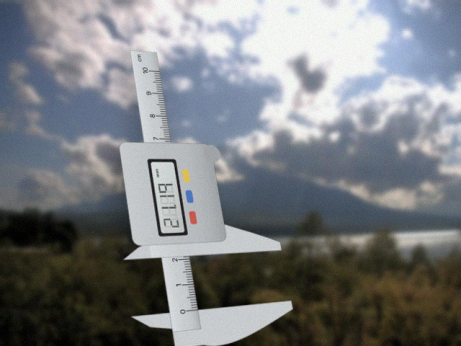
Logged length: 21.19 mm
